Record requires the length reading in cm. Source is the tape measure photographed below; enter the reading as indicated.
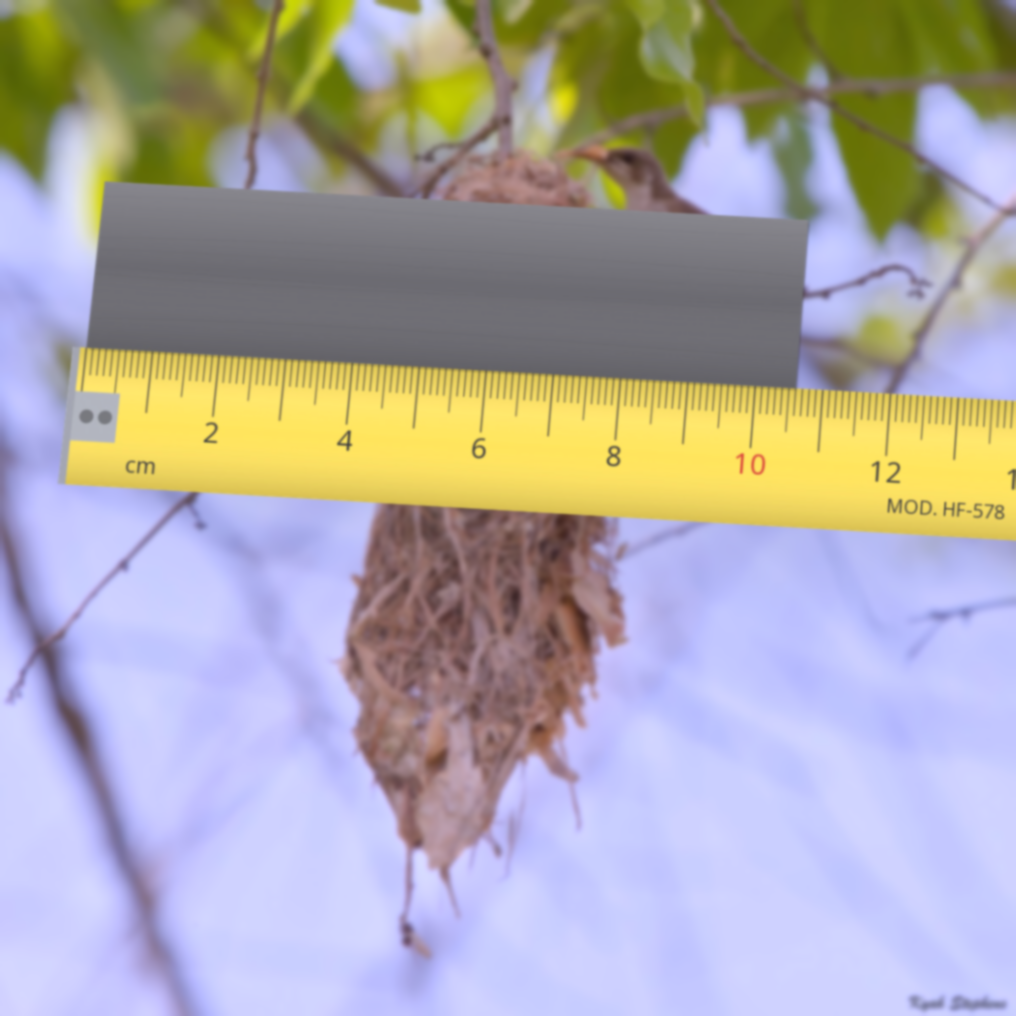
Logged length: 10.6 cm
